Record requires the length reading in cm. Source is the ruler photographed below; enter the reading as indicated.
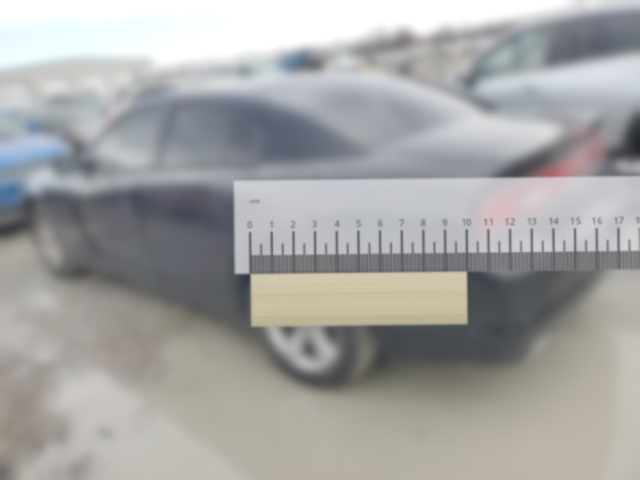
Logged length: 10 cm
